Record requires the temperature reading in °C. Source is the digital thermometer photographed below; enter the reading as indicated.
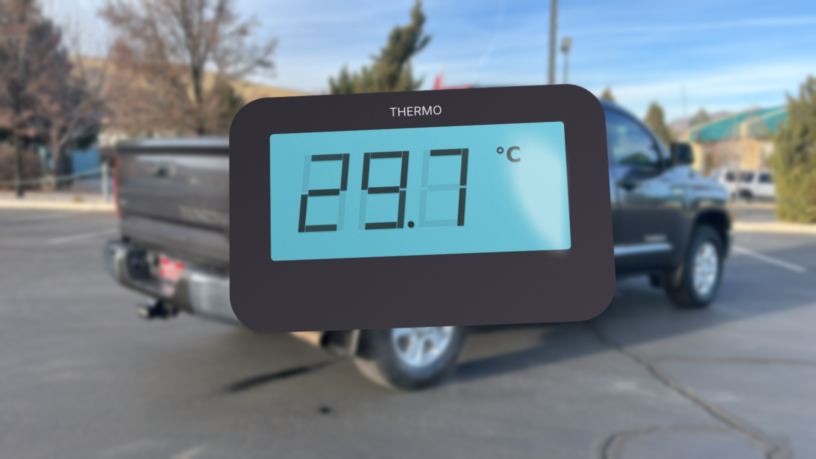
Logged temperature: 29.7 °C
